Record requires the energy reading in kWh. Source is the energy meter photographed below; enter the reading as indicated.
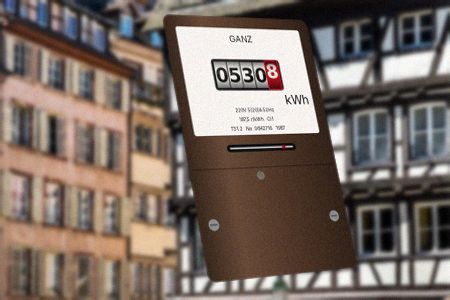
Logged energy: 530.8 kWh
